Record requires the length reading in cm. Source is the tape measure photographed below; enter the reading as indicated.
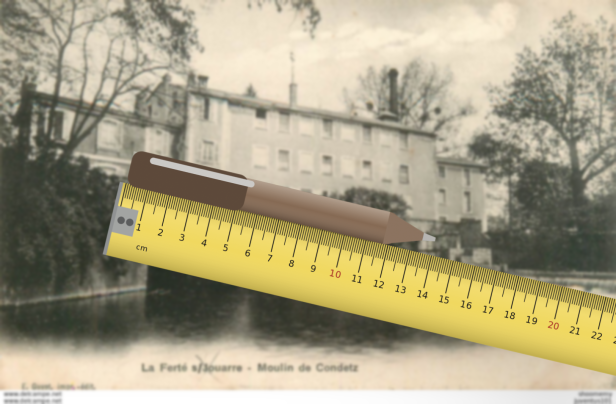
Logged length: 14 cm
